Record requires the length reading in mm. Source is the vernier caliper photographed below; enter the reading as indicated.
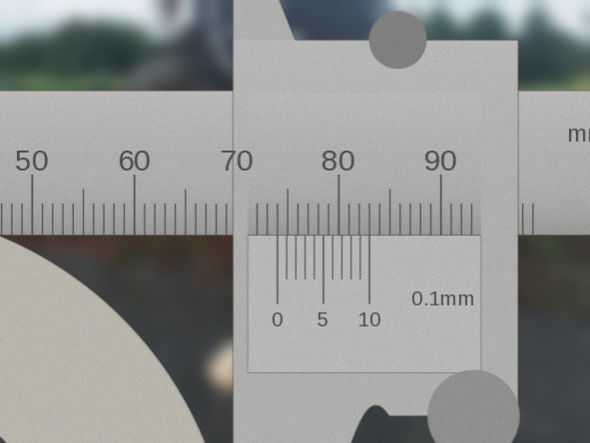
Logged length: 74.0 mm
